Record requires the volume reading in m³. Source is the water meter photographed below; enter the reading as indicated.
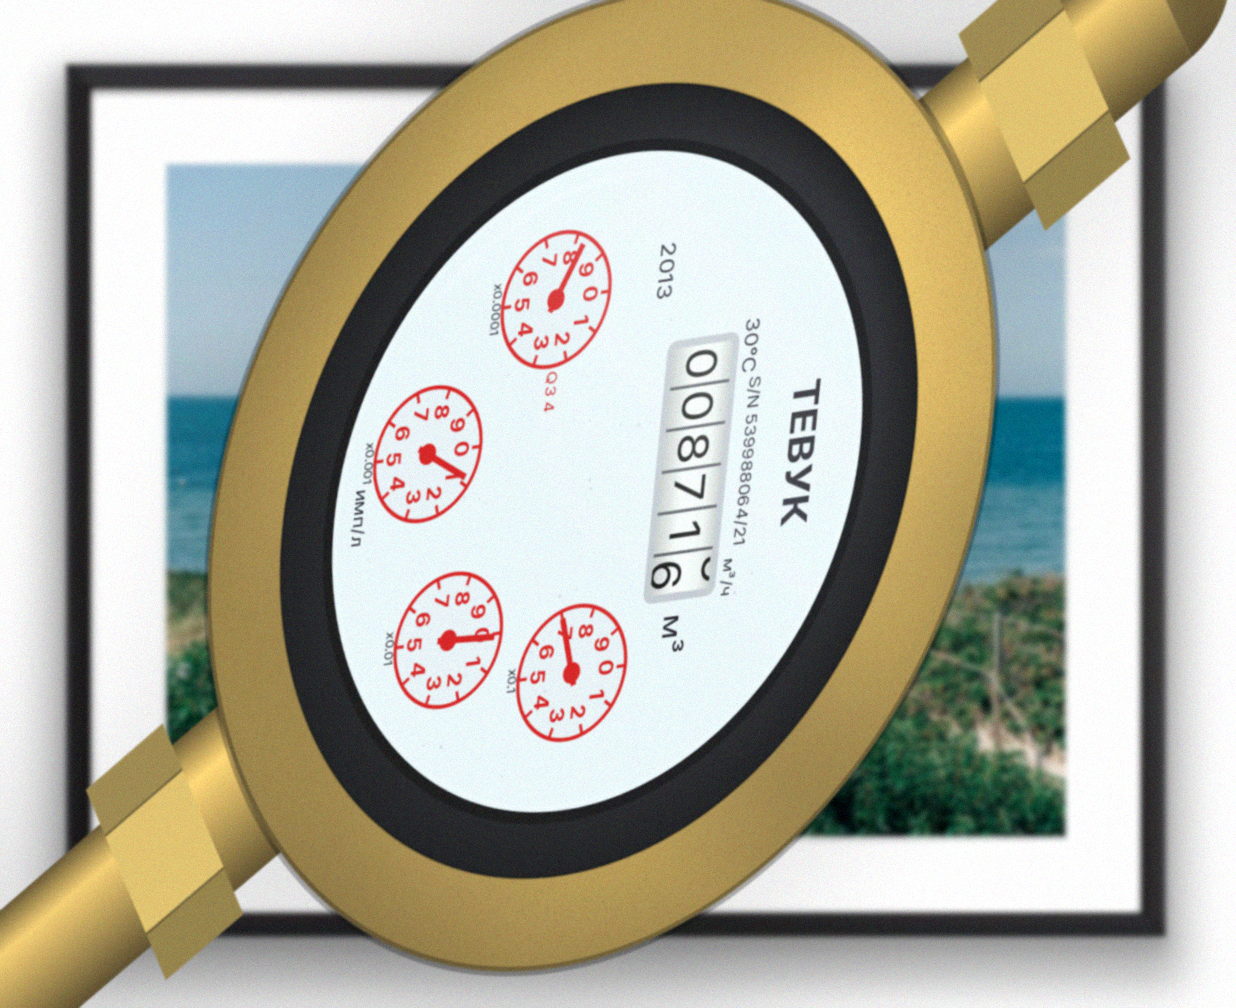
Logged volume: 8715.7008 m³
